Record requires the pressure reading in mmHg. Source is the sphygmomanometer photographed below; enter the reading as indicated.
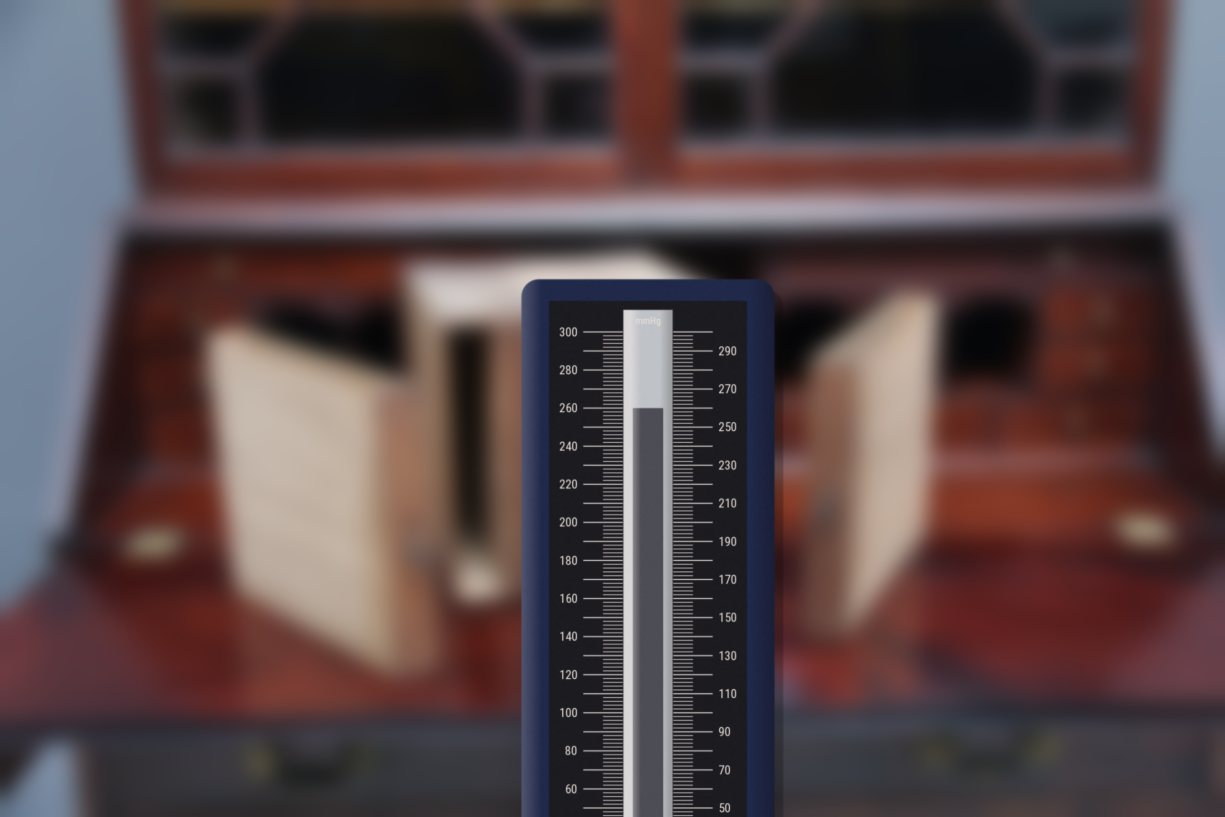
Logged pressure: 260 mmHg
